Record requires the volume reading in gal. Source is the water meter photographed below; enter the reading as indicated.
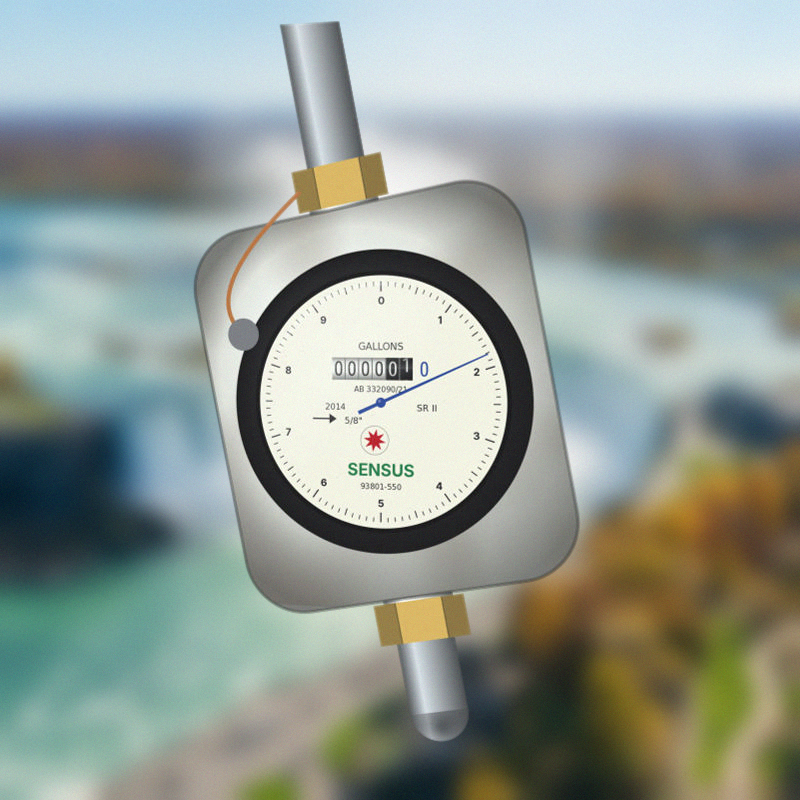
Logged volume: 11.8 gal
